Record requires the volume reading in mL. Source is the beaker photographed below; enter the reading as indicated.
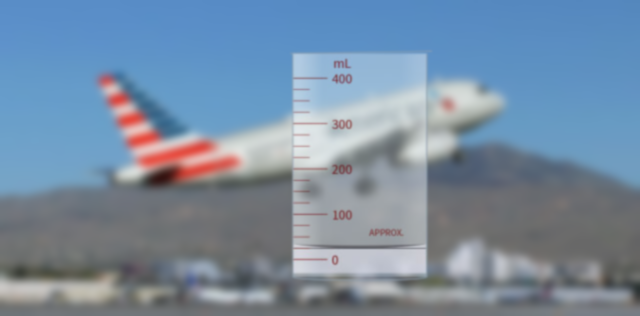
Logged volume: 25 mL
